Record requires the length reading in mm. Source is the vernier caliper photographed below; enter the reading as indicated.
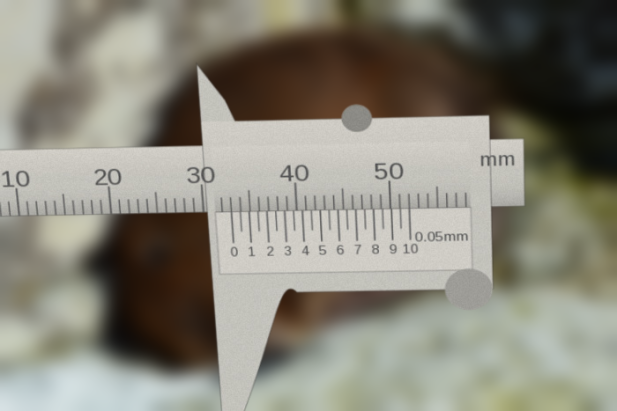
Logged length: 33.0 mm
